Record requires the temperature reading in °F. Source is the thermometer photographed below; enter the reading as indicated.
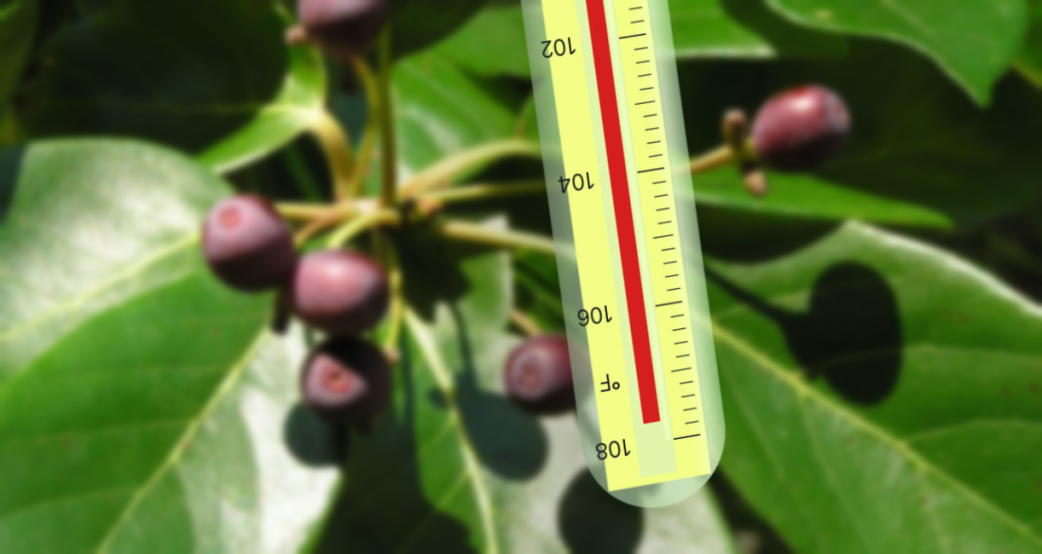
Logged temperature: 107.7 °F
